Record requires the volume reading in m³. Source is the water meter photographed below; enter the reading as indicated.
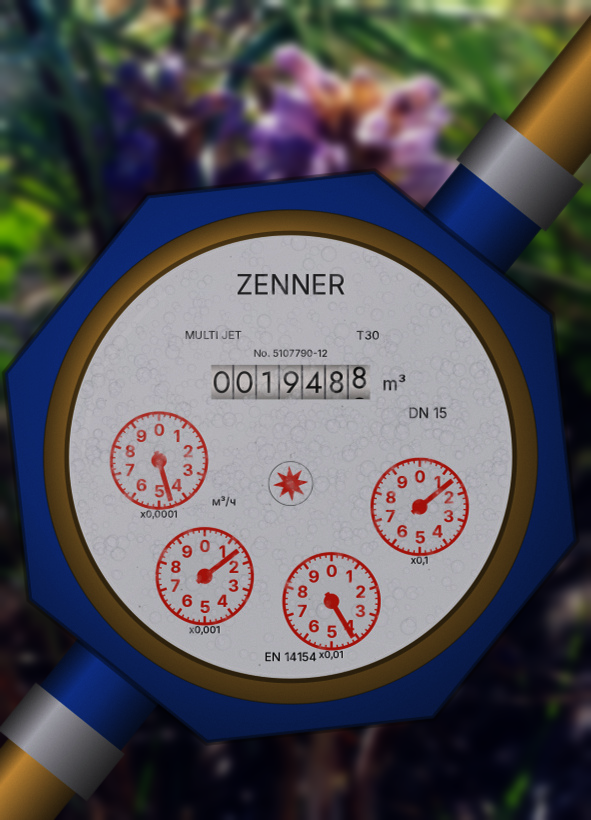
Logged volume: 19488.1414 m³
